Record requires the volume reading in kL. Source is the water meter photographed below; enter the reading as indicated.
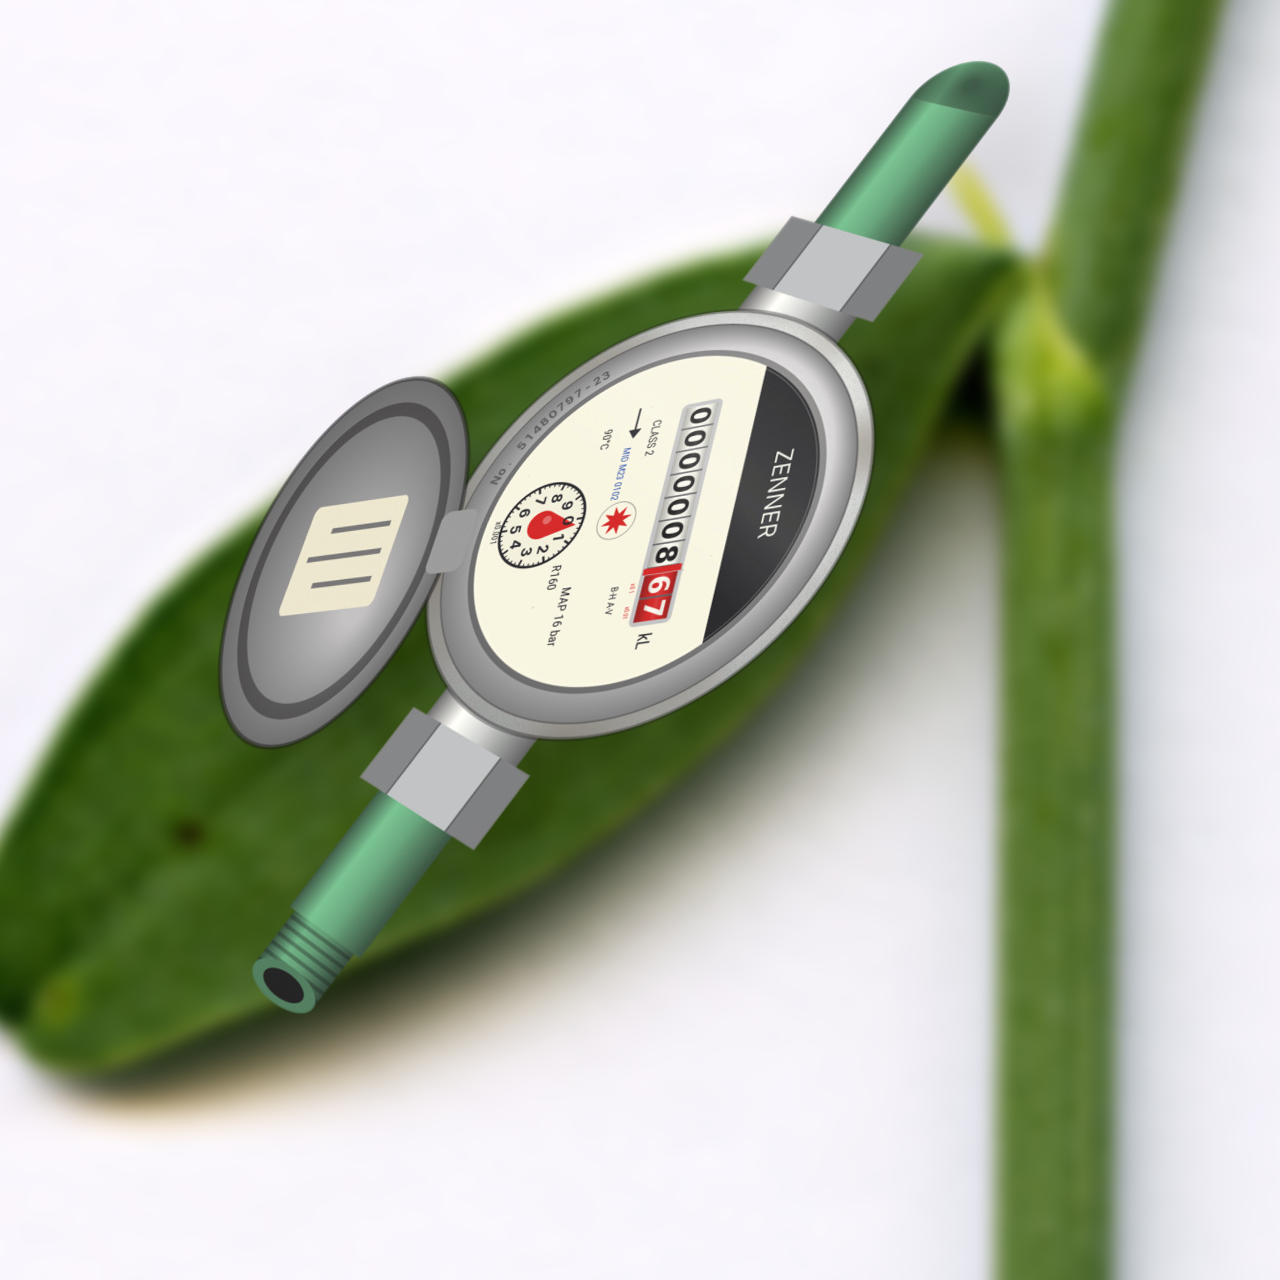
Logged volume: 8.670 kL
